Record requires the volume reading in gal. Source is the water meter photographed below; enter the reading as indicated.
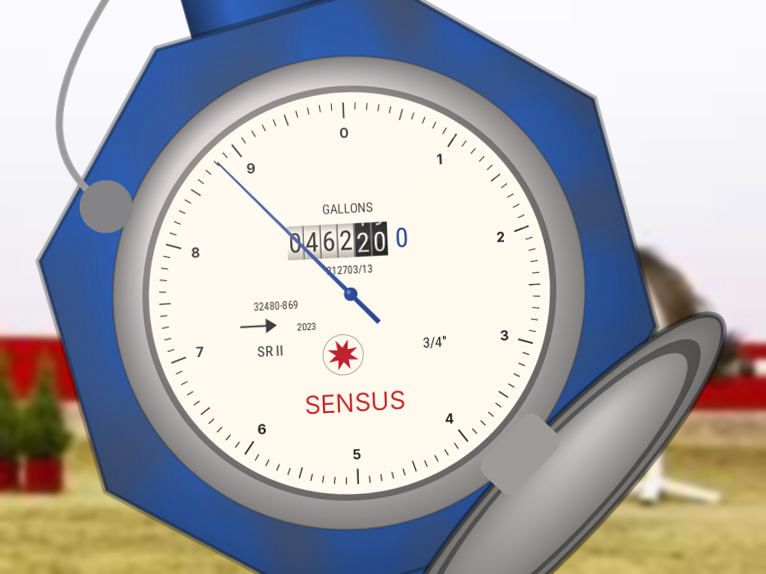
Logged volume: 462198.8 gal
